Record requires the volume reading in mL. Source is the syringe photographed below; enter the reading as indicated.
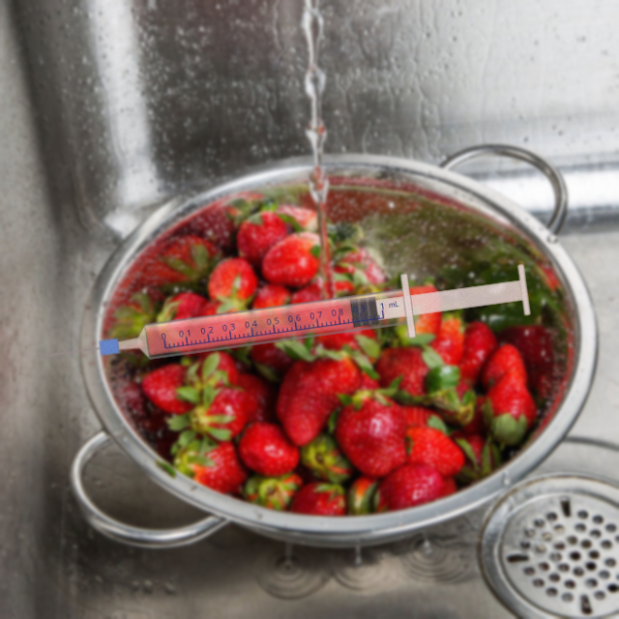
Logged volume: 0.86 mL
